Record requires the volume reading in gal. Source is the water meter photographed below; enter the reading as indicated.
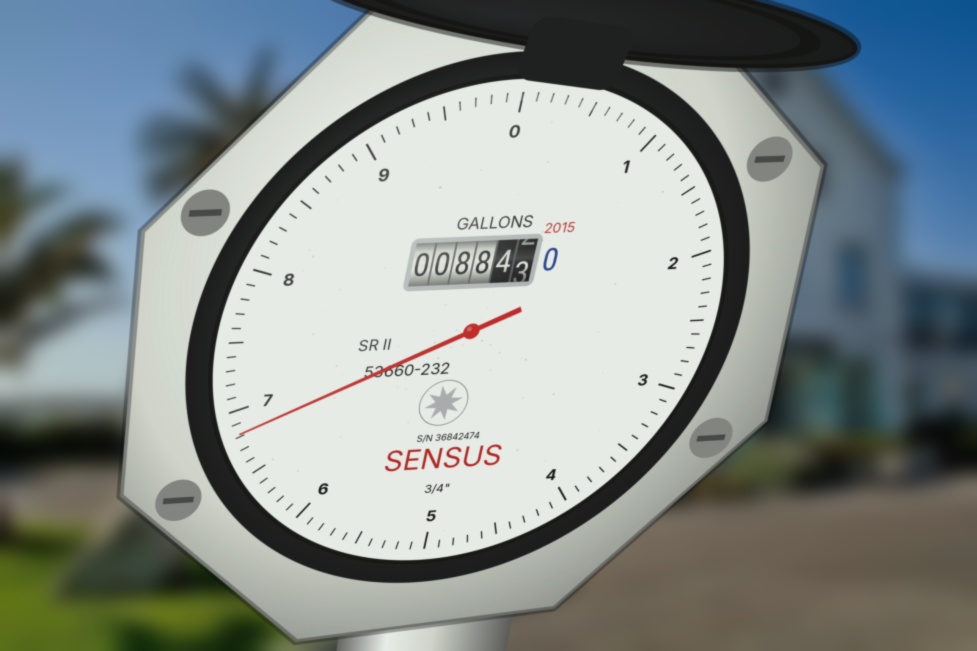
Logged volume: 88426.8 gal
